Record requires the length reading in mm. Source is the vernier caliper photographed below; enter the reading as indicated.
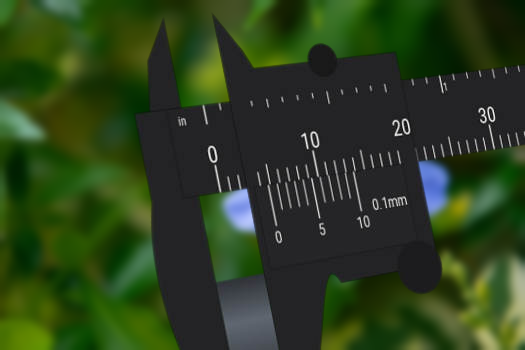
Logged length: 4.8 mm
